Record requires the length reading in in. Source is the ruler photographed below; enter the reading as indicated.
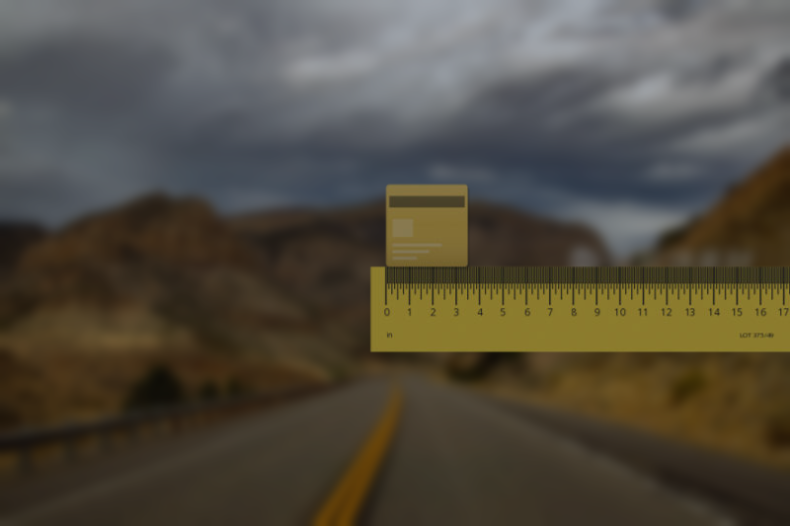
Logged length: 3.5 in
